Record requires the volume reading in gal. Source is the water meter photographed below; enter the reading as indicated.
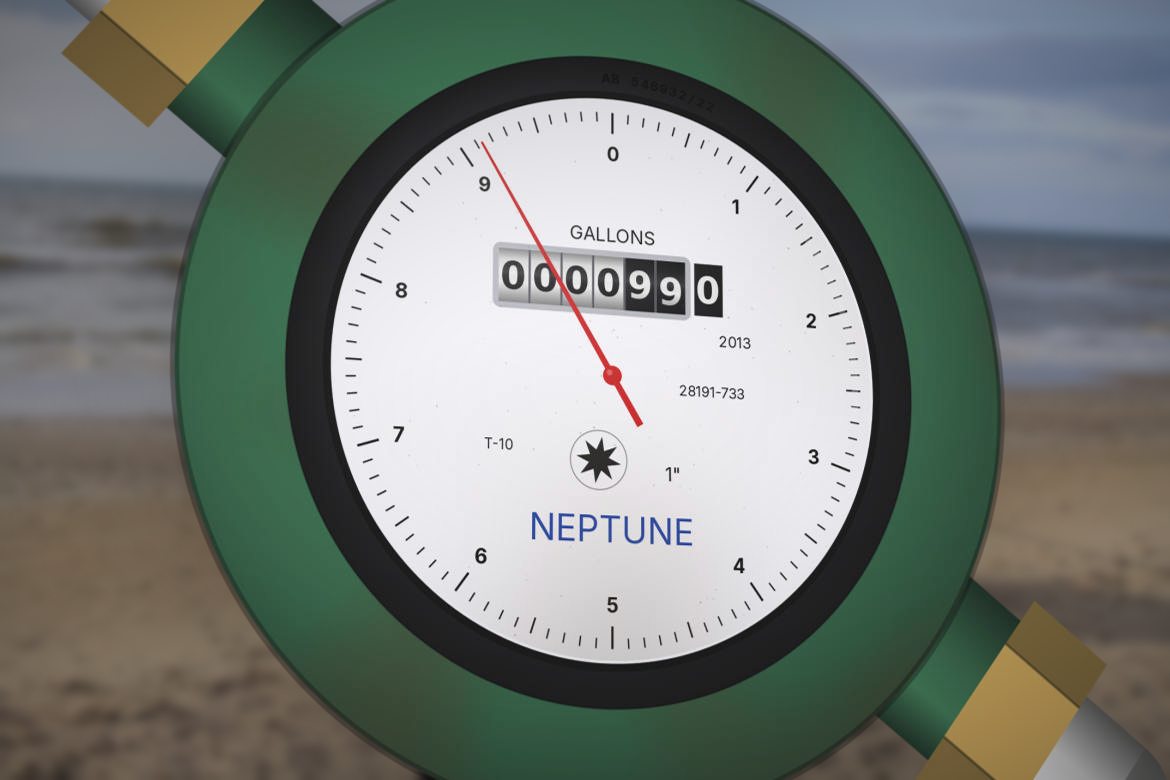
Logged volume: 989.1 gal
